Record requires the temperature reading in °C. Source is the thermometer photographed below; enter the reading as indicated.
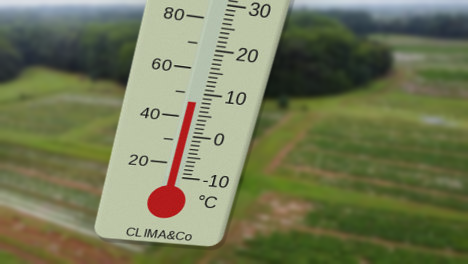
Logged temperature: 8 °C
